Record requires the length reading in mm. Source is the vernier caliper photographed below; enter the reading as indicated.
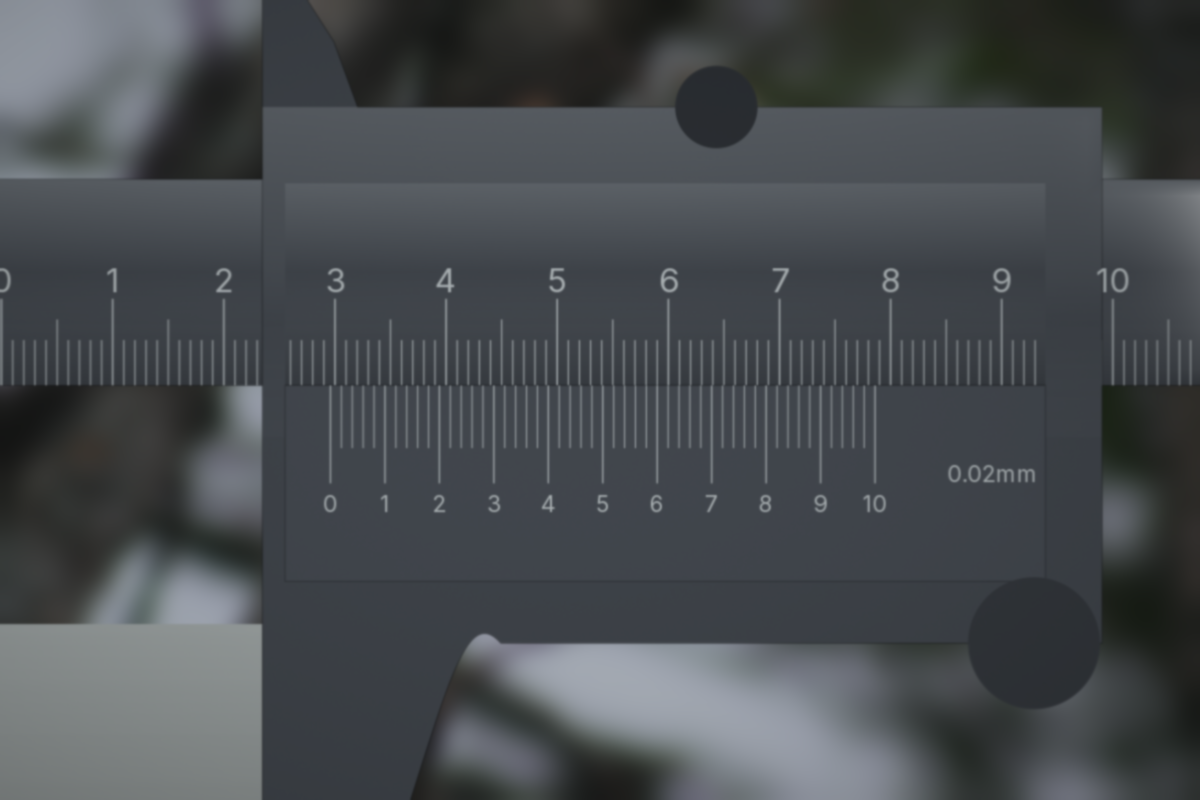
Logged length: 29.6 mm
